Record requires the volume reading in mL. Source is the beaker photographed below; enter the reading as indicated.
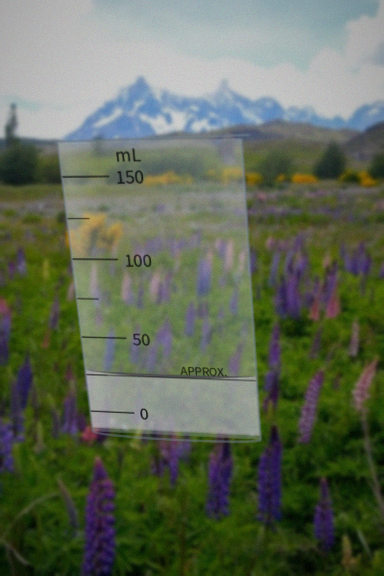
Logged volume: 25 mL
